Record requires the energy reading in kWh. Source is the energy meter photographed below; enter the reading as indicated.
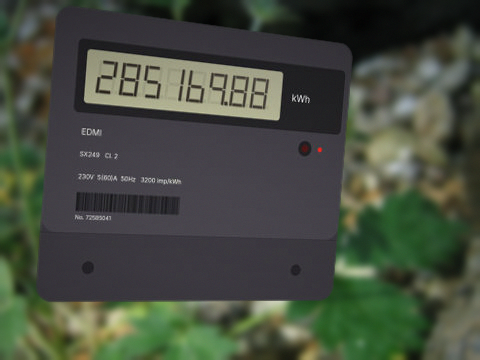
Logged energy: 285169.88 kWh
